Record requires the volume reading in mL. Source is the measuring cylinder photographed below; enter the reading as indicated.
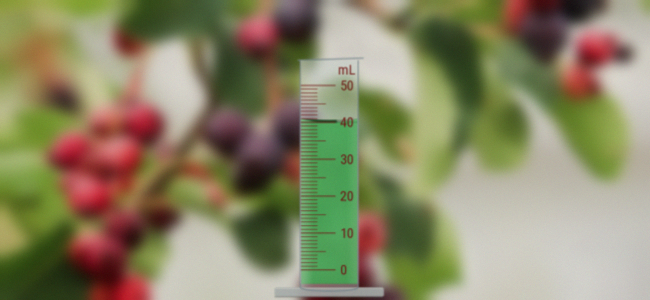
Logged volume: 40 mL
